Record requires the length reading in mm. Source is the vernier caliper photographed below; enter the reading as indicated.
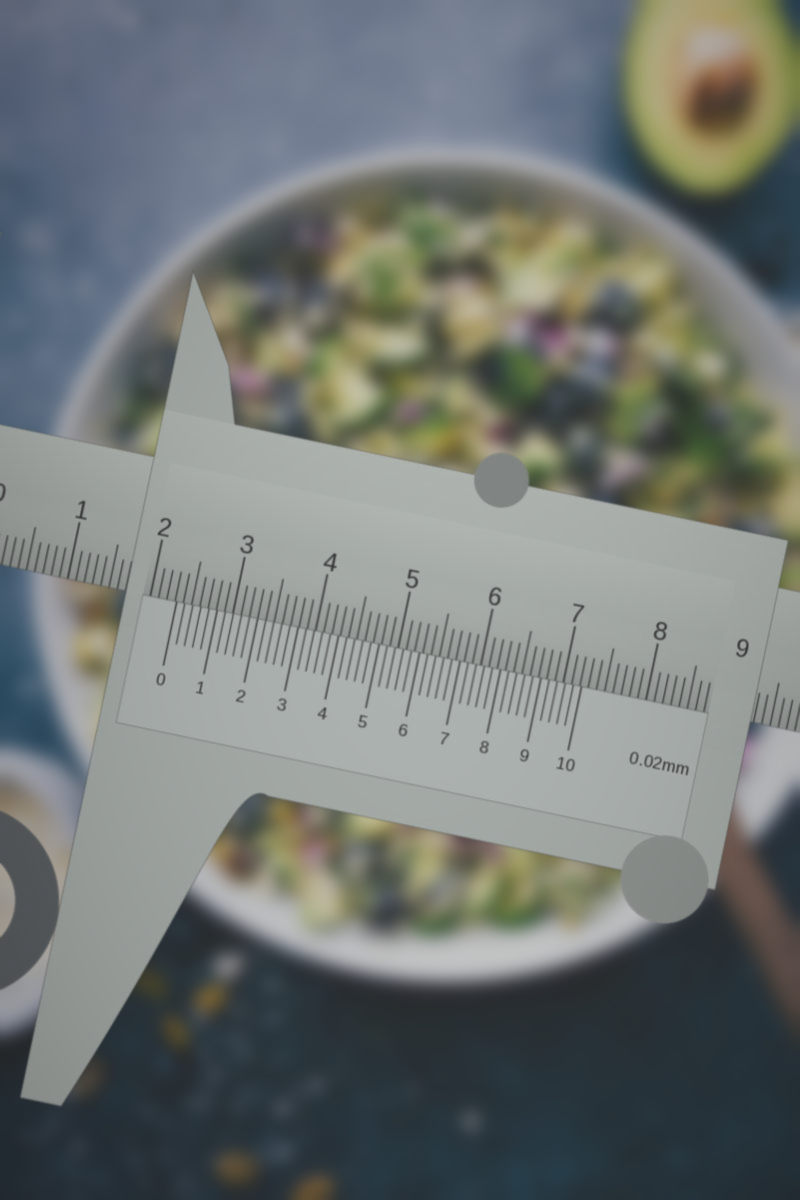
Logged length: 23.2 mm
